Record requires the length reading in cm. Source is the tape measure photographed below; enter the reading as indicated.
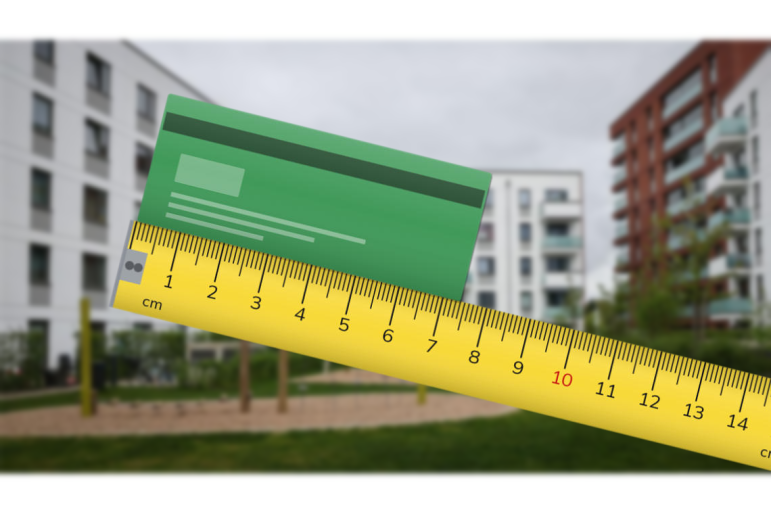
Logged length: 7.4 cm
